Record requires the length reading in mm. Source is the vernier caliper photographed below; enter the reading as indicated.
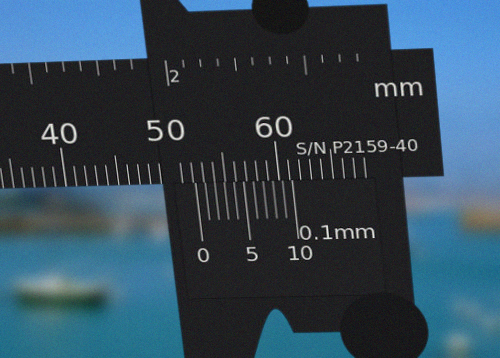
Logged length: 52.2 mm
